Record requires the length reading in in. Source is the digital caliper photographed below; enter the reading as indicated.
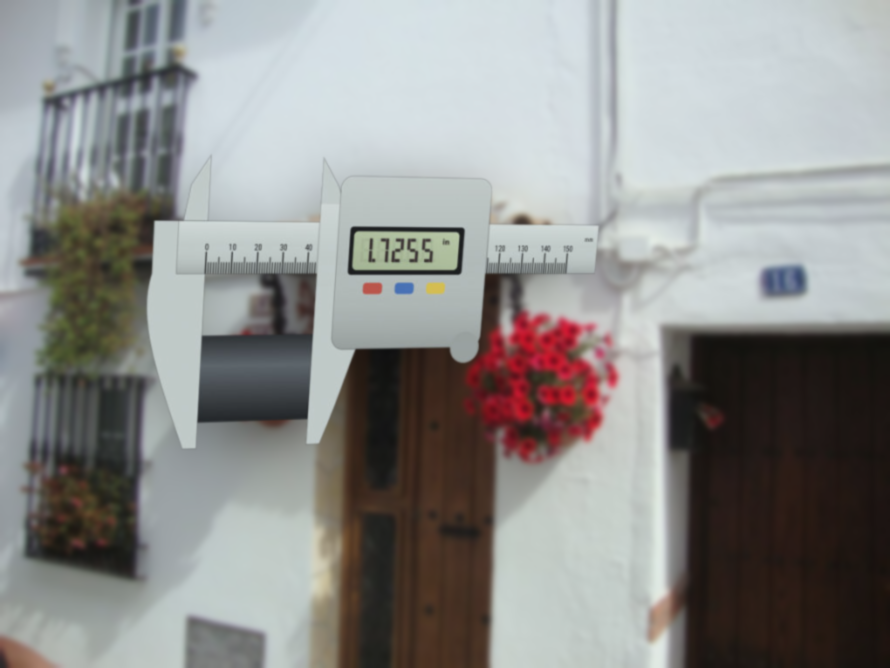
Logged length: 1.7255 in
